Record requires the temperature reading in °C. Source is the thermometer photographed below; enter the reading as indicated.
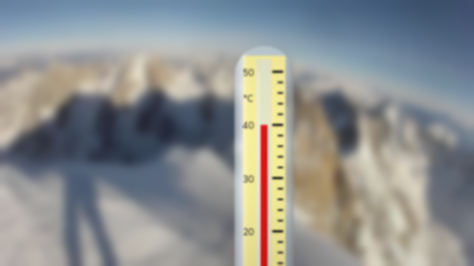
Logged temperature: 40 °C
